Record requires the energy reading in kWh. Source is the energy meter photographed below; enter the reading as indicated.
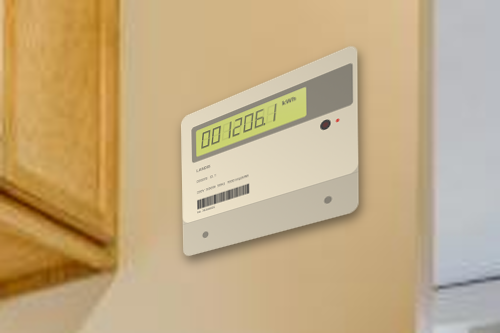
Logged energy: 1206.1 kWh
